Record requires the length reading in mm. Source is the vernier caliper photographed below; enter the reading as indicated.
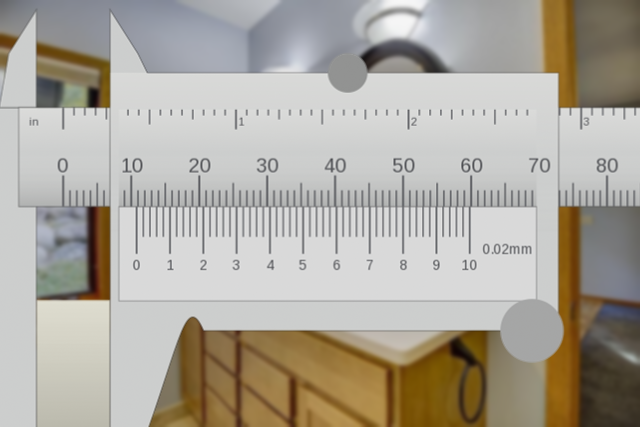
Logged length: 10.8 mm
